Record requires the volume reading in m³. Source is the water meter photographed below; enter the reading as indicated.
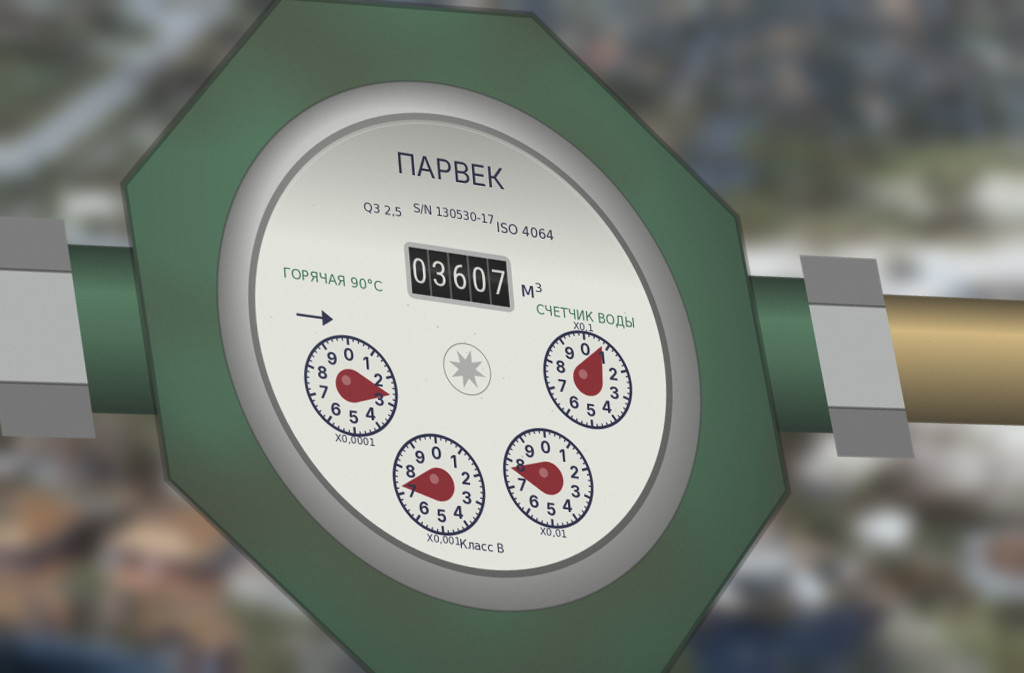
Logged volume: 3607.0772 m³
